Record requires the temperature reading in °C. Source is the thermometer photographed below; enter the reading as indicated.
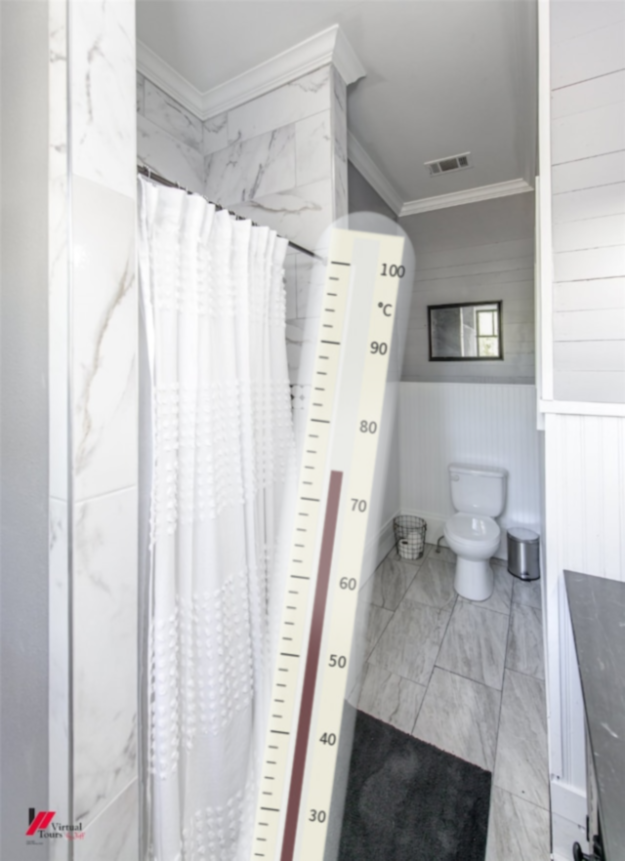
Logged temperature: 74 °C
